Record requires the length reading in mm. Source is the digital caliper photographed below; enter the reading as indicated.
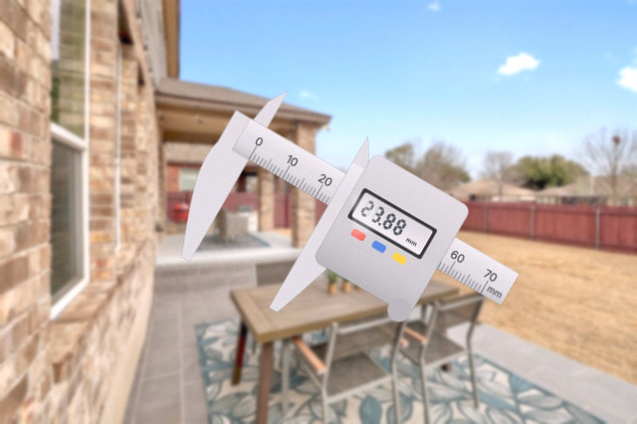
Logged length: 23.88 mm
